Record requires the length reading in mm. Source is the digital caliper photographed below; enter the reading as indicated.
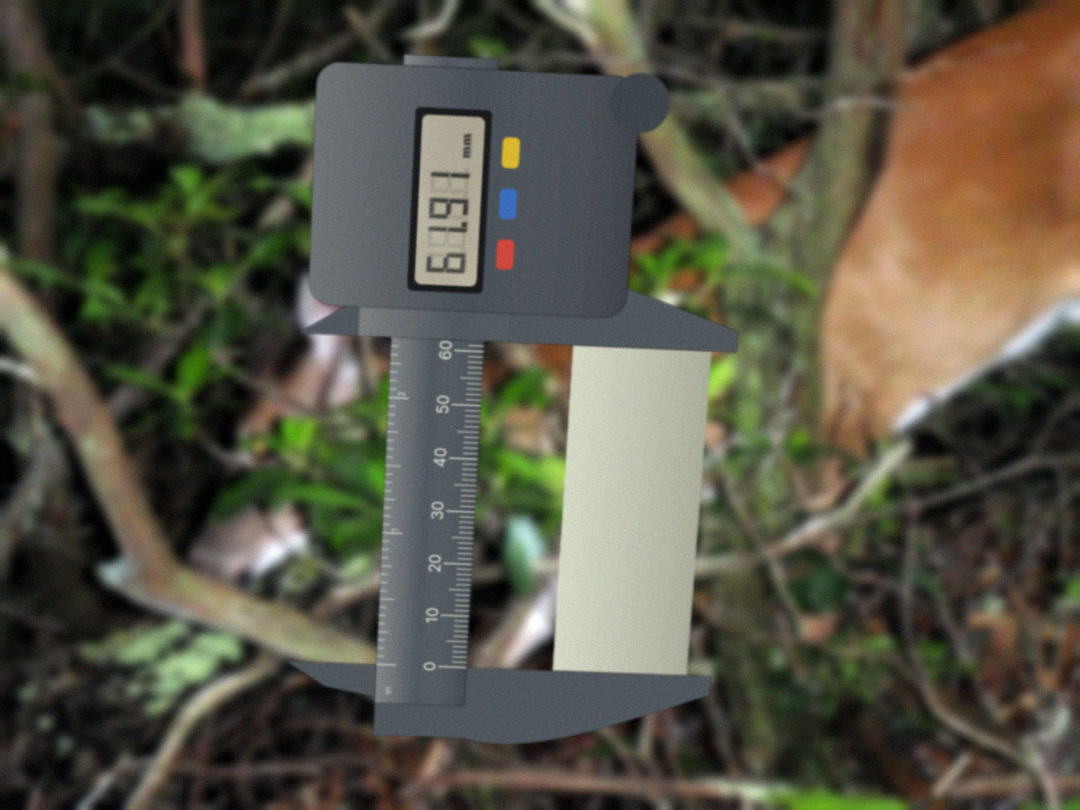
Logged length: 61.91 mm
